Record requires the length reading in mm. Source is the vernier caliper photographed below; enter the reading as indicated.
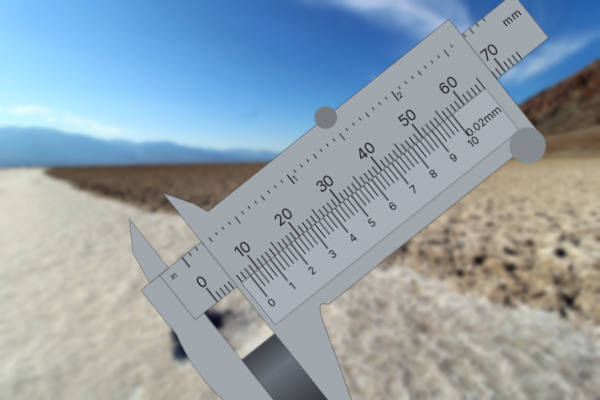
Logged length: 8.0 mm
